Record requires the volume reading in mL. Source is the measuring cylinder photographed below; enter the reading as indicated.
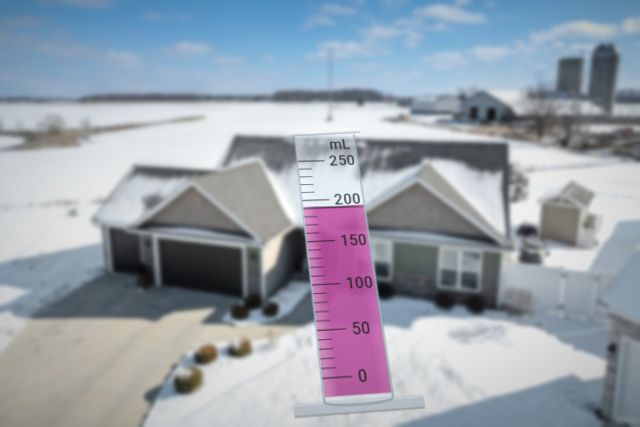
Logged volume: 190 mL
